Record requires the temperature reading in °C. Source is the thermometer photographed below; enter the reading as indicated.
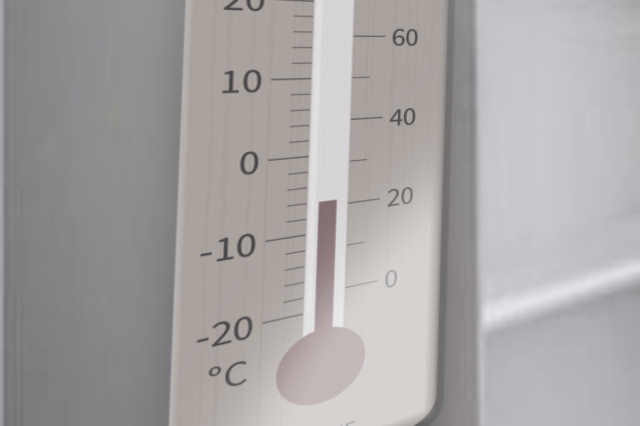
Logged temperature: -6 °C
